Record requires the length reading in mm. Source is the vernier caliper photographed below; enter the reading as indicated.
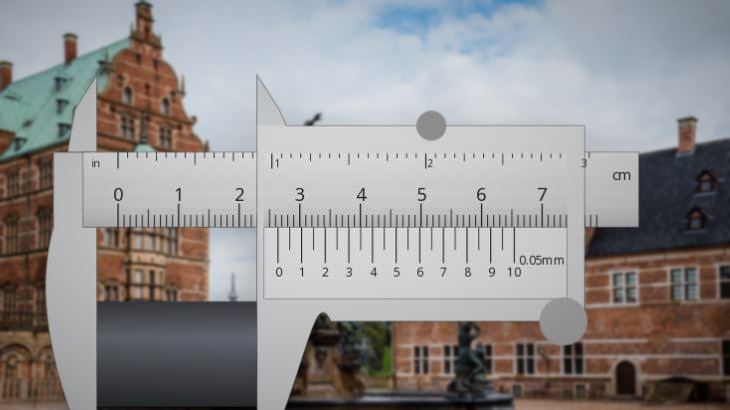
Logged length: 26.4 mm
